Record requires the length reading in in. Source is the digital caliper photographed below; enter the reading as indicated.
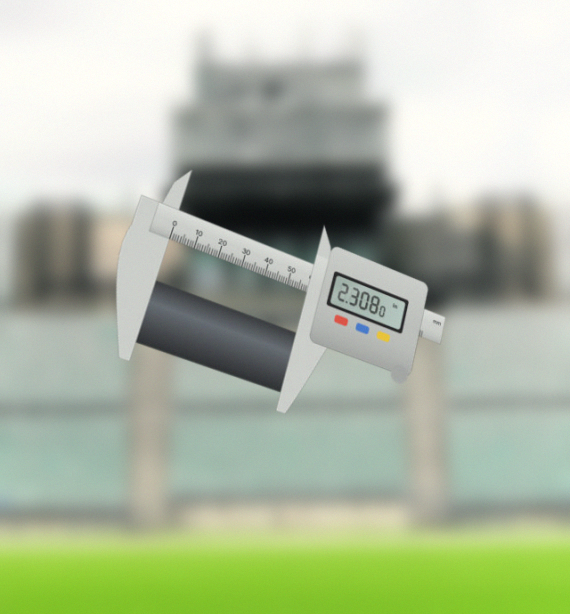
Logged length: 2.3080 in
